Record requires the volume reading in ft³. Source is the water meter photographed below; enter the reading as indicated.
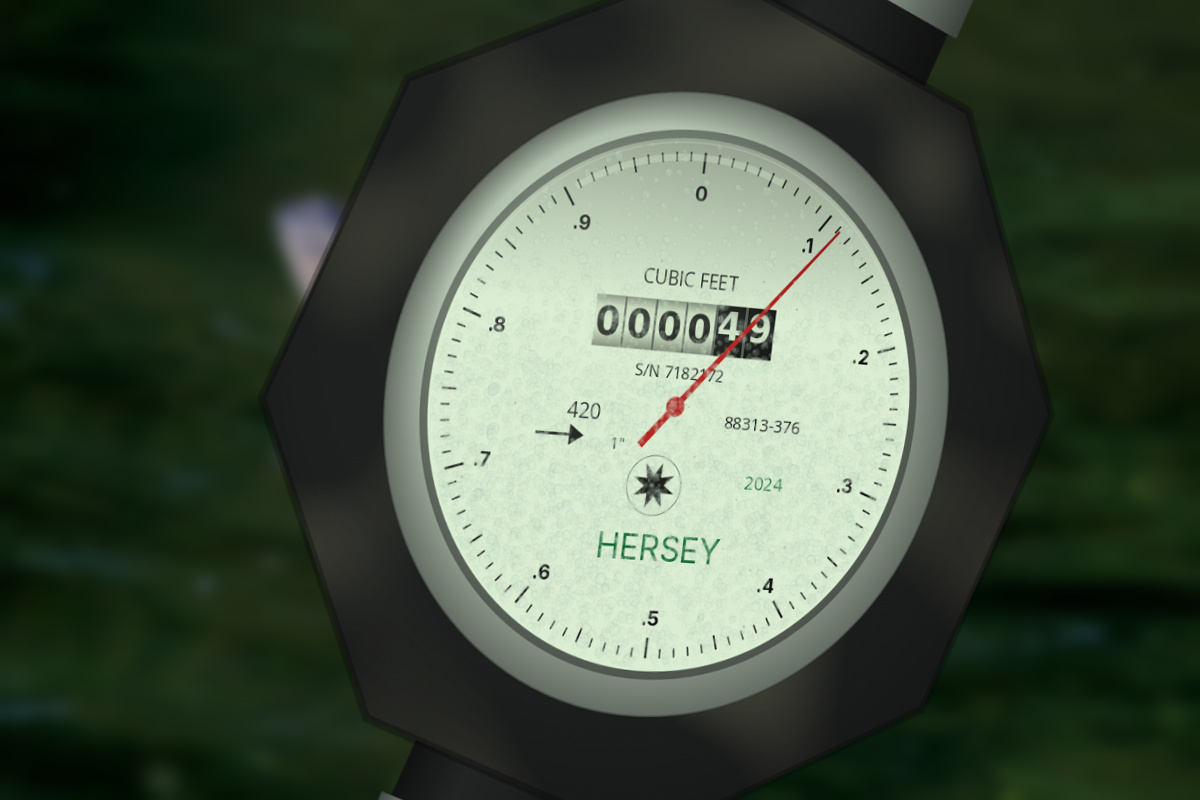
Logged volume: 49.11 ft³
